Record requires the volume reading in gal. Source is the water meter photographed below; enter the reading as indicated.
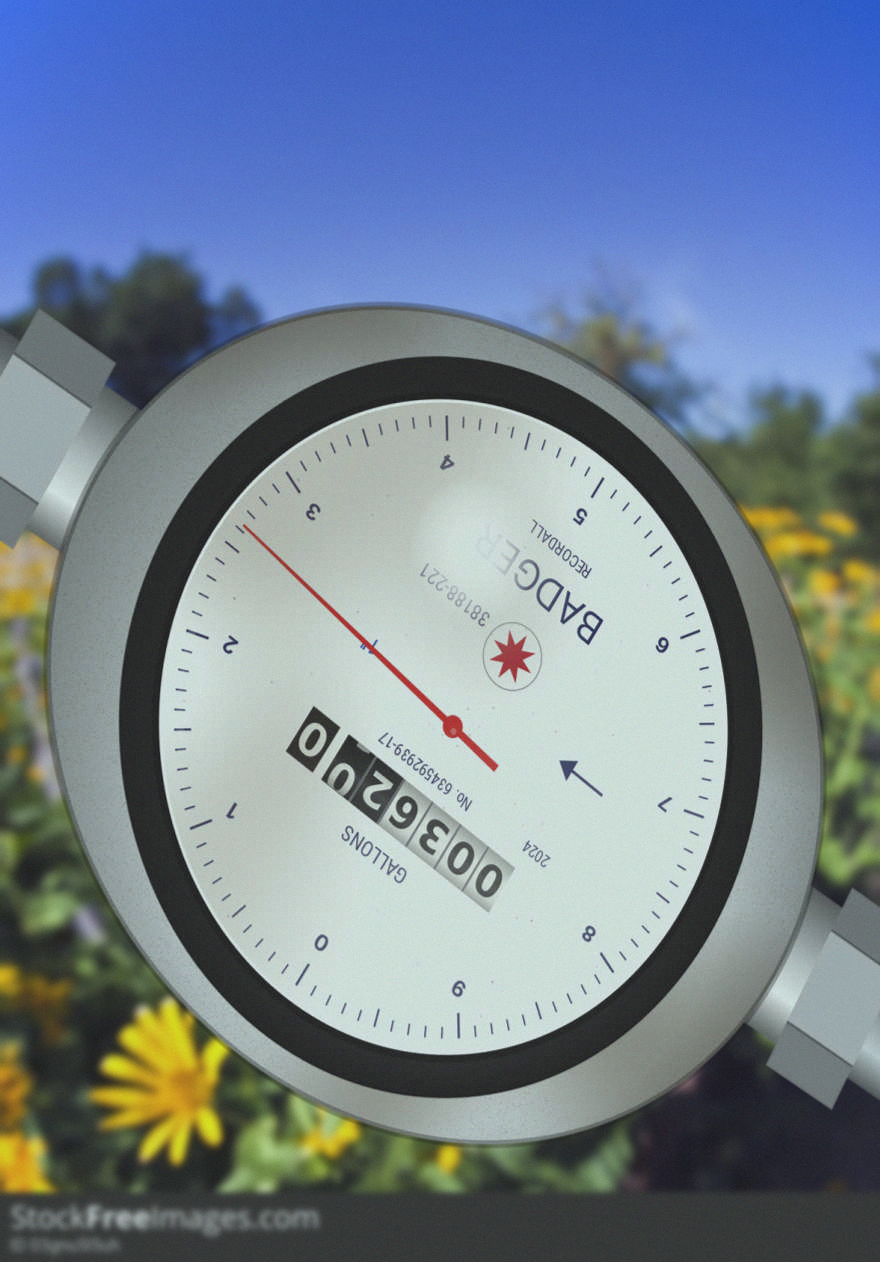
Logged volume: 36202.6 gal
